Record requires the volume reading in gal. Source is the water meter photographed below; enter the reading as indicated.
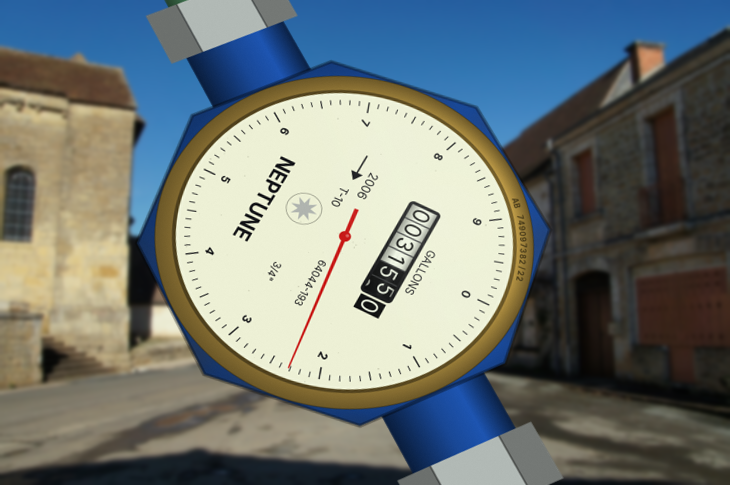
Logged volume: 31552.3 gal
